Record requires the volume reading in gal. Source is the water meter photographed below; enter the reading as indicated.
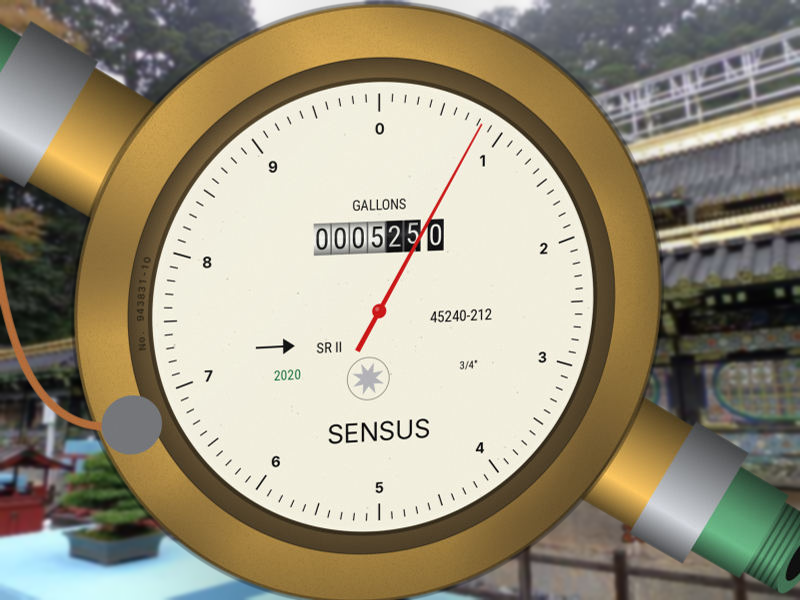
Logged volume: 5250.8 gal
